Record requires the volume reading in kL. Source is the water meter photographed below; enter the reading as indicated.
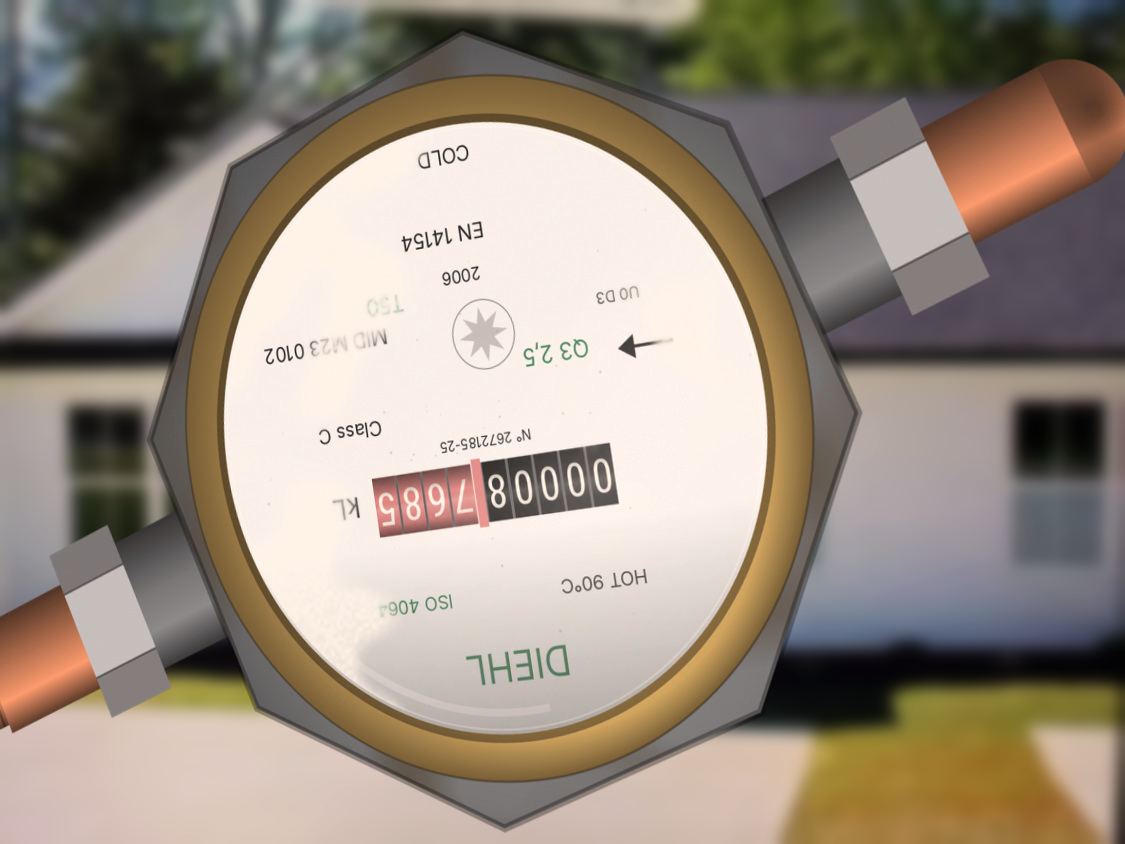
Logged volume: 8.7685 kL
